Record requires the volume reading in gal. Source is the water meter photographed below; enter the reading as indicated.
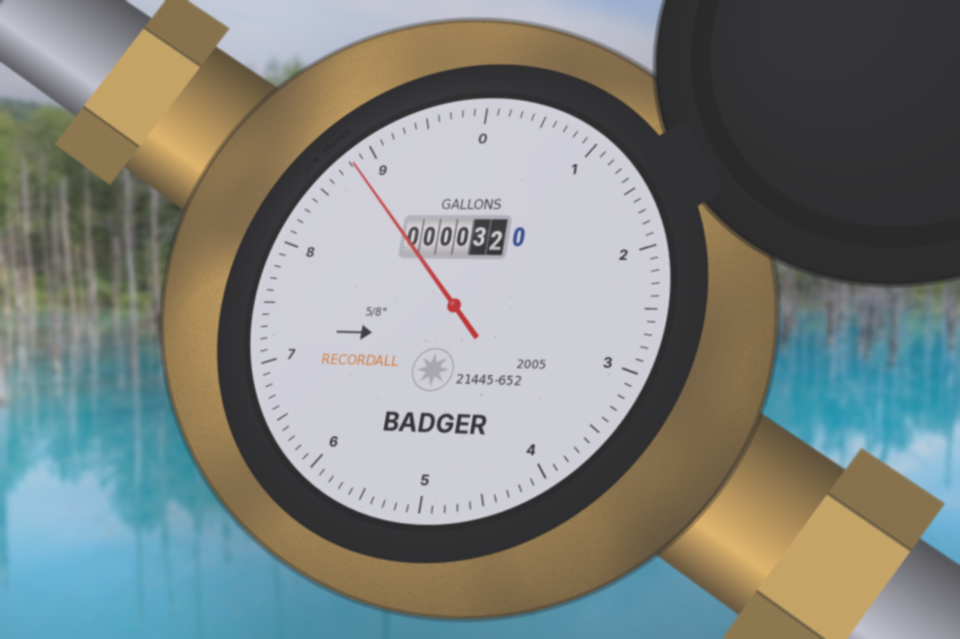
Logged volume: 318.8 gal
